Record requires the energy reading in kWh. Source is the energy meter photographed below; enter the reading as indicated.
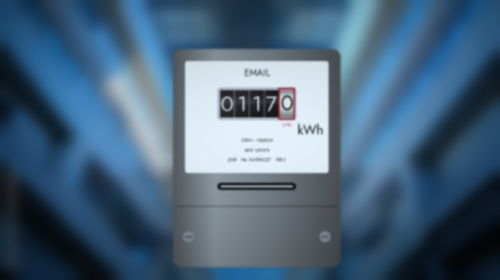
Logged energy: 117.0 kWh
